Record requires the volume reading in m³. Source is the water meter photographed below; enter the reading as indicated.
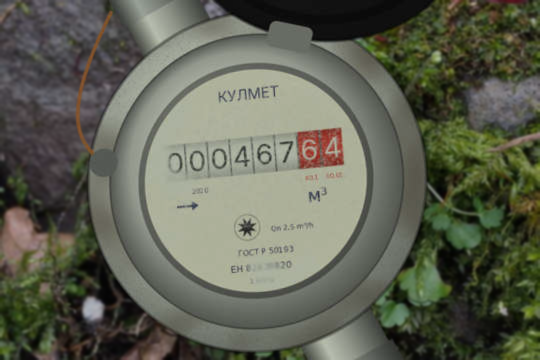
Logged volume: 467.64 m³
